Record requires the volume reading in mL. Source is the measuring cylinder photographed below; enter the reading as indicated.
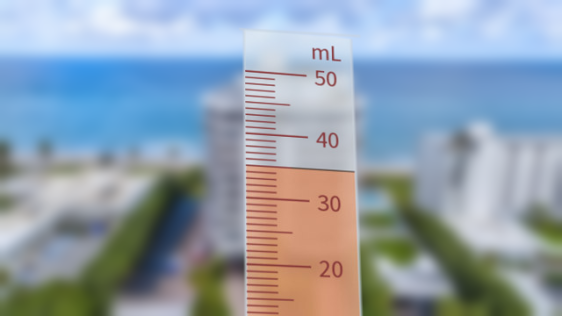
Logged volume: 35 mL
